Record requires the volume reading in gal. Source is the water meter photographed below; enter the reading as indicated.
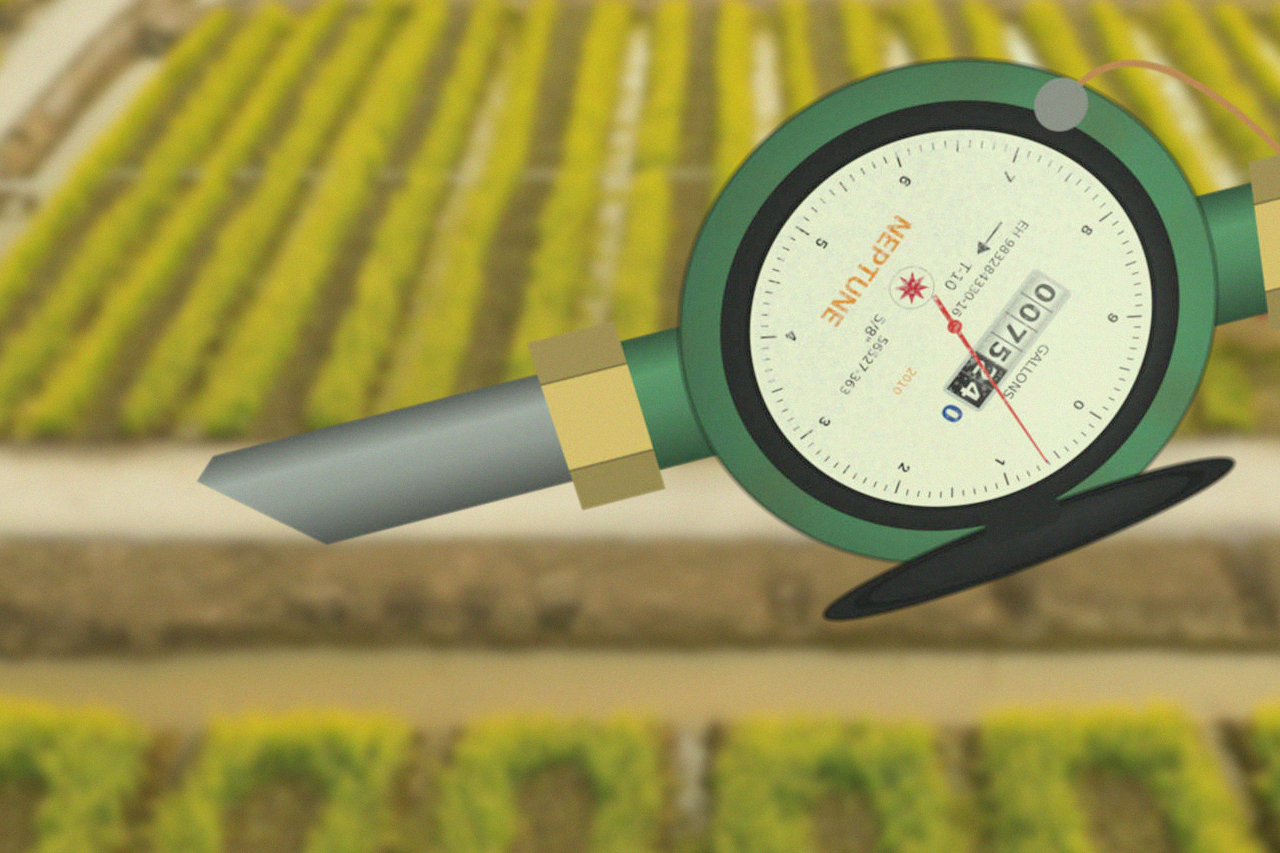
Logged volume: 75240.6 gal
